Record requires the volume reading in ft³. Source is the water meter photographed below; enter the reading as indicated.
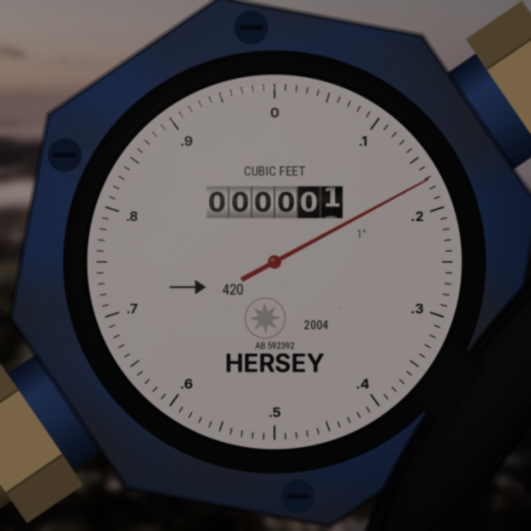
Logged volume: 1.17 ft³
